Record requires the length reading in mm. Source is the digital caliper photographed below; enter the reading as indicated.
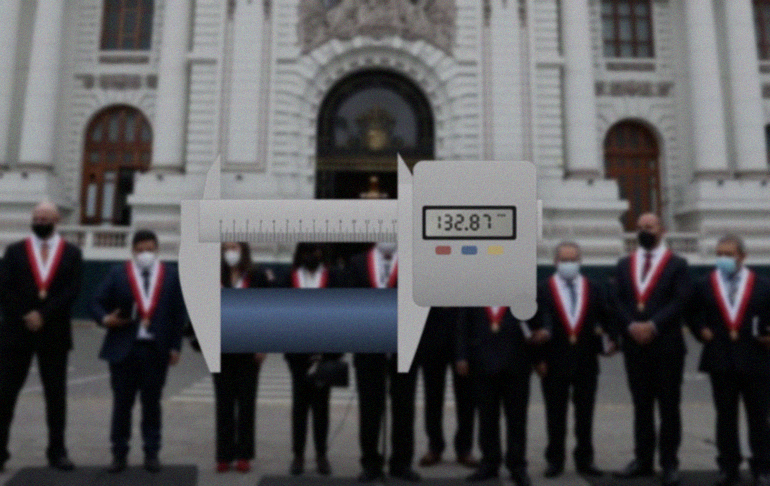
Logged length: 132.87 mm
